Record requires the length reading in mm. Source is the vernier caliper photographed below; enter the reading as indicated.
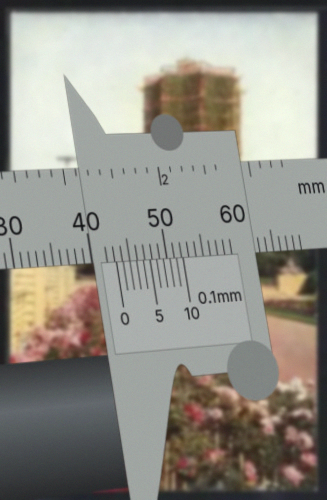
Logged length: 43.2 mm
